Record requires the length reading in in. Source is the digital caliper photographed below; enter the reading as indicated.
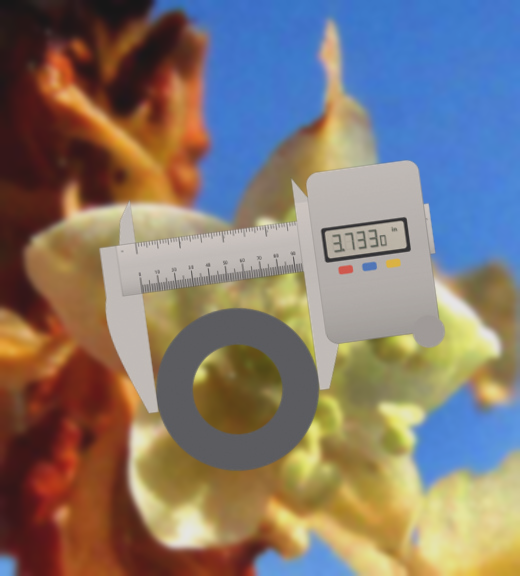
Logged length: 3.7330 in
